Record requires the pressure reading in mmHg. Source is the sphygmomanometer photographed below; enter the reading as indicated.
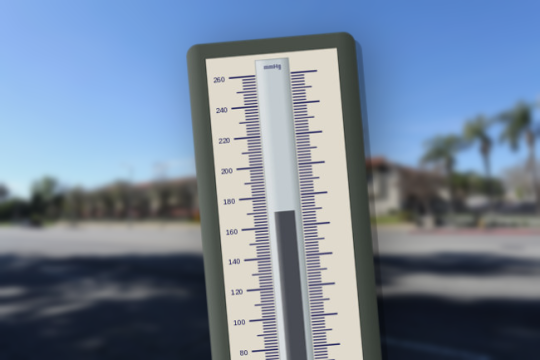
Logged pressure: 170 mmHg
